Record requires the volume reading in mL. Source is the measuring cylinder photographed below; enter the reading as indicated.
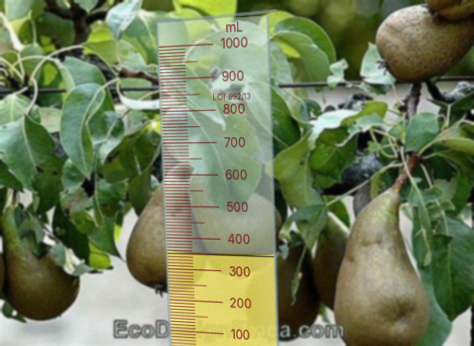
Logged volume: 350 mL
